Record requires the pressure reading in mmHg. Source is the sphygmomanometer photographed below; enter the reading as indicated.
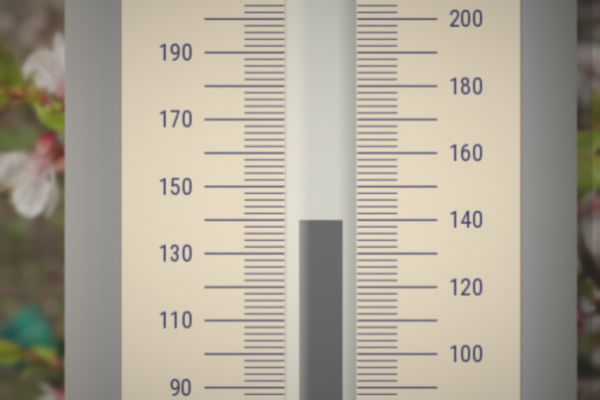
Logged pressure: 140 mmHg
